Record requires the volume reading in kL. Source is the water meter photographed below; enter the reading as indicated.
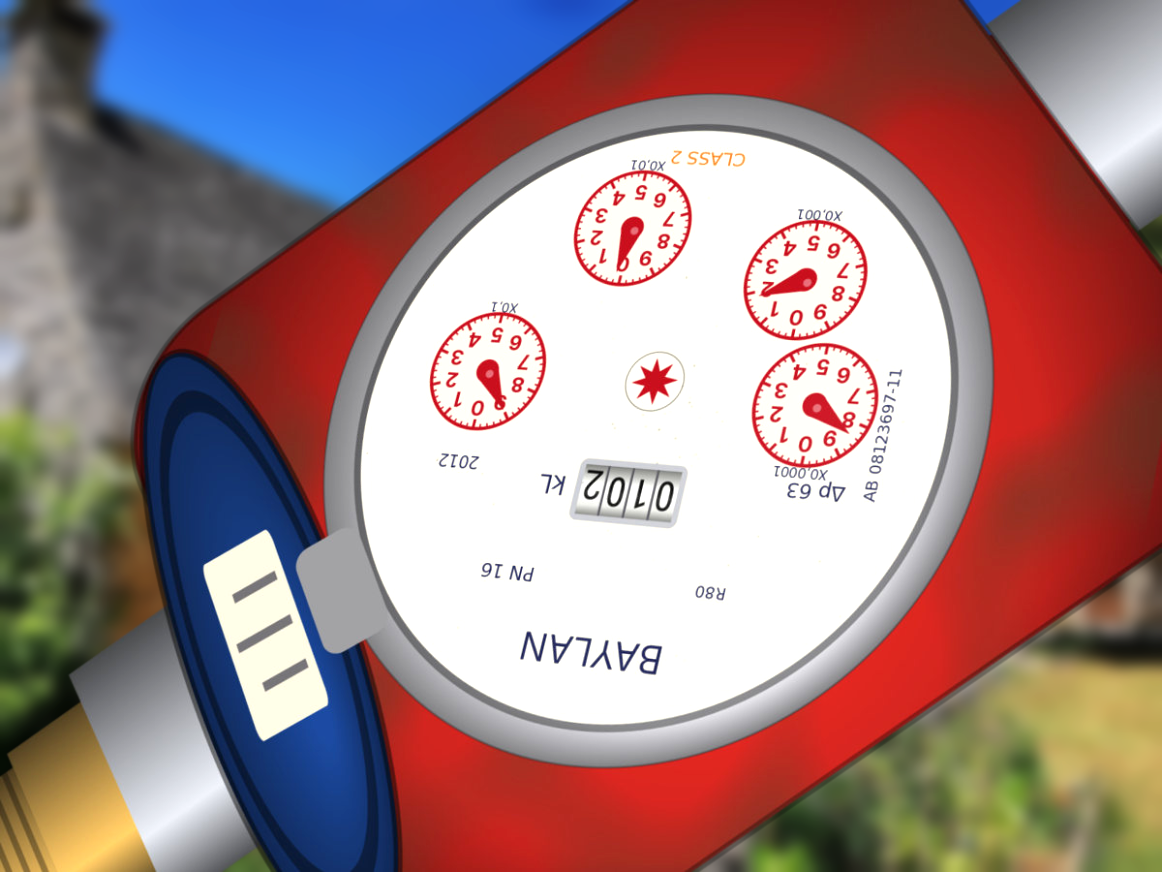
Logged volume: 101.9018 kL
